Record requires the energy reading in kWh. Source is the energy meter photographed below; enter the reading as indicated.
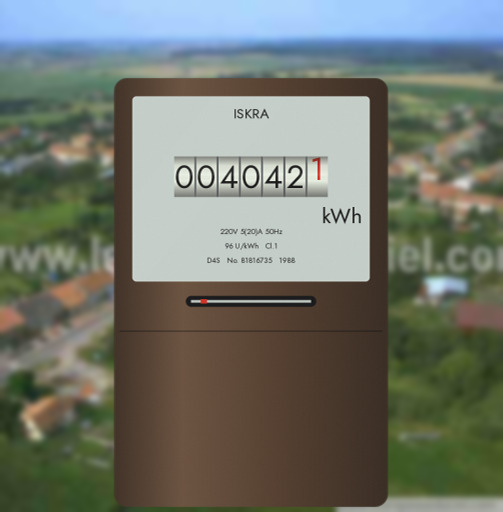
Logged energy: 4042.1 kWh
